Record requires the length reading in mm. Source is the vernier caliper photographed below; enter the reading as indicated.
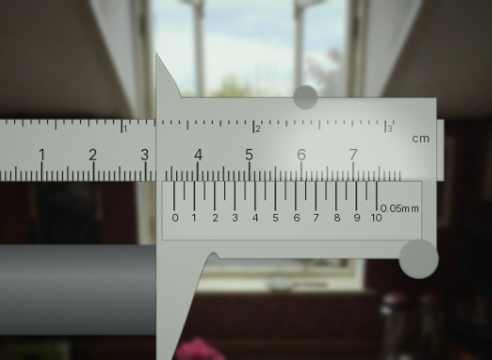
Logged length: 35.5 mm
